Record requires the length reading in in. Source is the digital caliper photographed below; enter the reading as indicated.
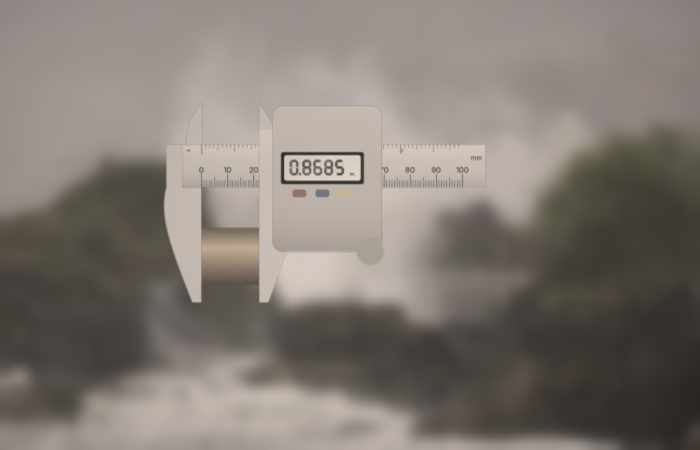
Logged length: 0.8685 in
